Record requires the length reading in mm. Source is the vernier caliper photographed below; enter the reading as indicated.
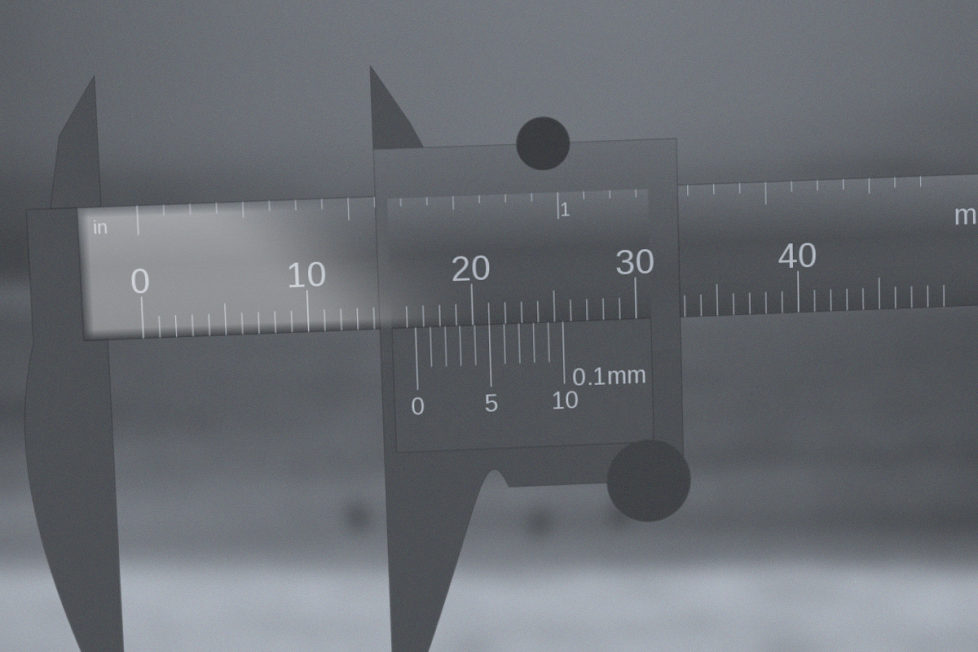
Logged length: 16.5 mm
